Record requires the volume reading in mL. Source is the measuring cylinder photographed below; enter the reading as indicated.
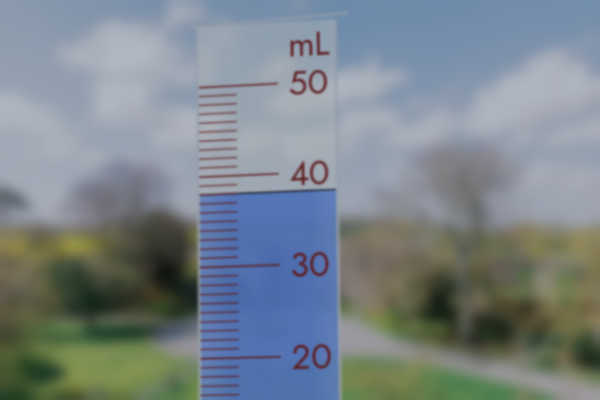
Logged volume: 38 mL
